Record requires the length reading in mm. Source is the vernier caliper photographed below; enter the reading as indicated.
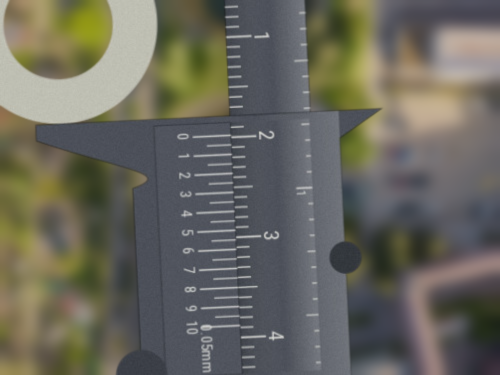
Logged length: 19.8 mm
